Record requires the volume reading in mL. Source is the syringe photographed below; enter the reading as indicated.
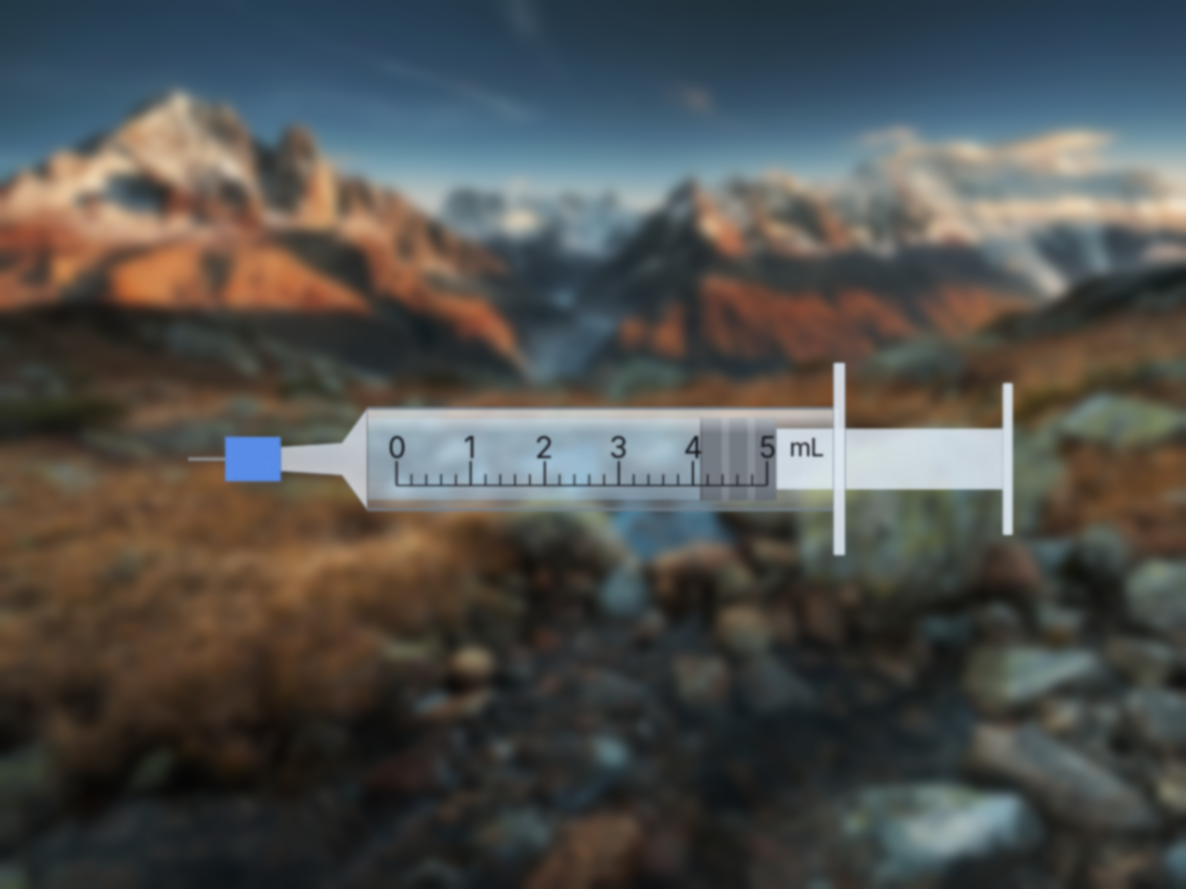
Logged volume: 4.1 mL
